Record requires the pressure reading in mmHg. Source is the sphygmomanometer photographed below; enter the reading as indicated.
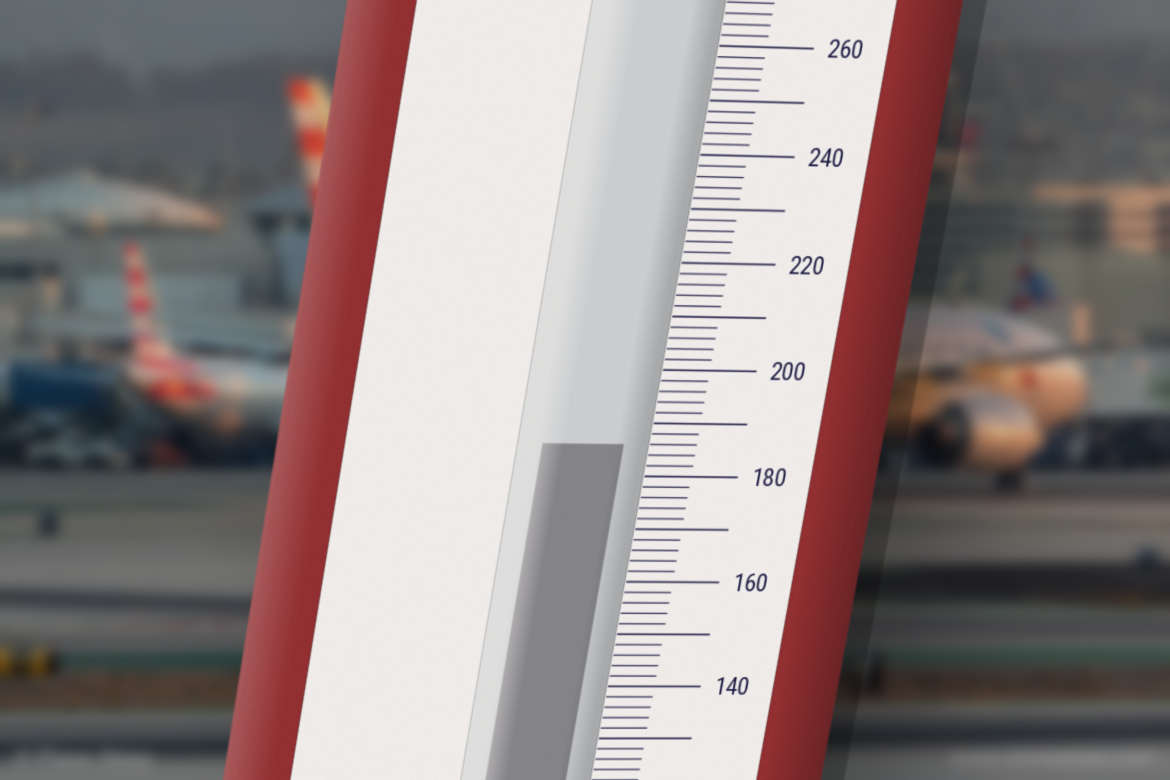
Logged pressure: 186 mmHg
